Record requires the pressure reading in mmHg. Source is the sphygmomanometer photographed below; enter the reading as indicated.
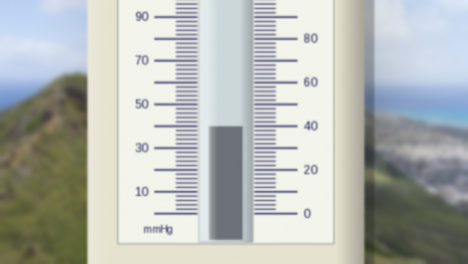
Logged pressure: 40 mmHg
